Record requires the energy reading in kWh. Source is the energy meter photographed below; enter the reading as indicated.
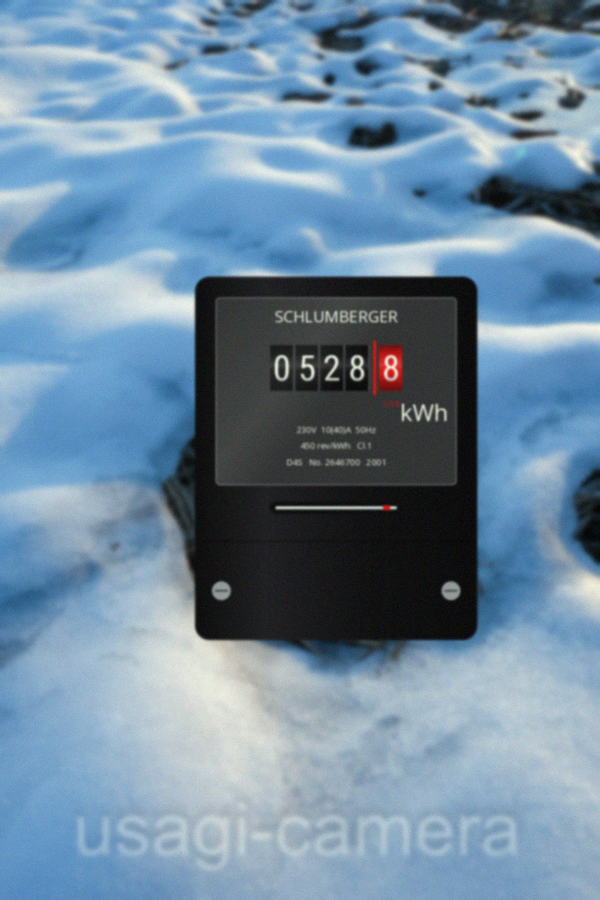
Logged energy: 528.8 kWh
